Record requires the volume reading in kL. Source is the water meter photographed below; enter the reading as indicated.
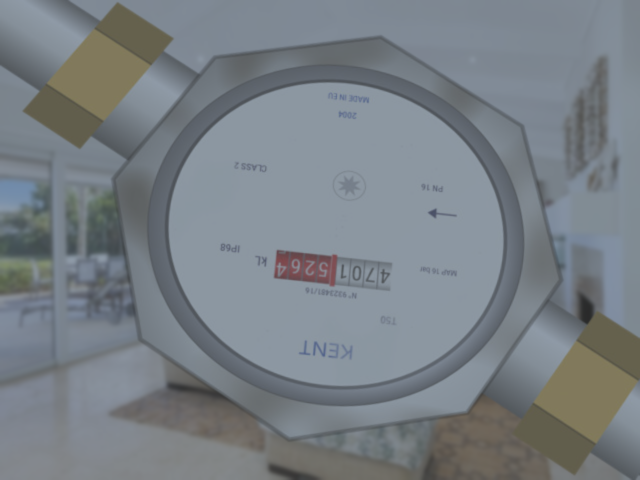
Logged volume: 4701.5264 kL
